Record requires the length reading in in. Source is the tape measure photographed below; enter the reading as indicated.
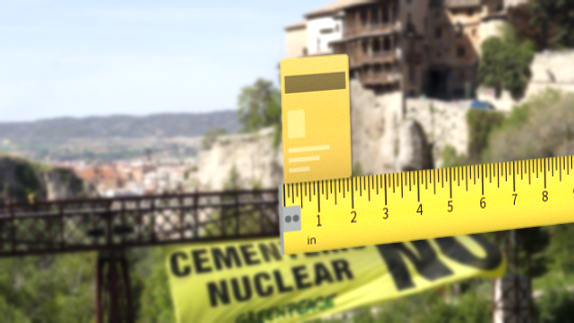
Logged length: 2 in
